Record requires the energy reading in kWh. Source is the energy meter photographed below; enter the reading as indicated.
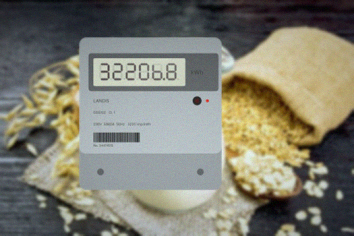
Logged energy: 32206.8 kWh
